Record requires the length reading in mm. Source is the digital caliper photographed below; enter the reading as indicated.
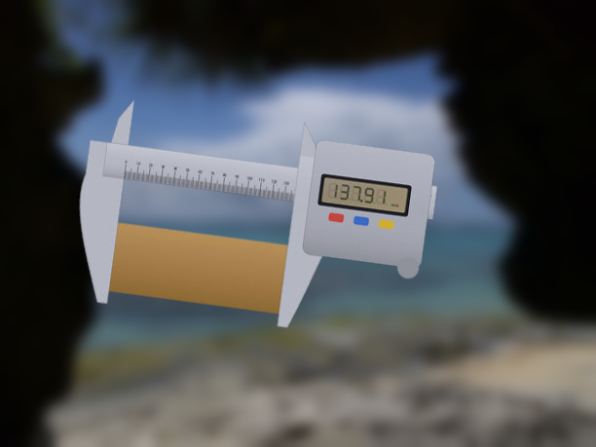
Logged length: 137.91 mm
